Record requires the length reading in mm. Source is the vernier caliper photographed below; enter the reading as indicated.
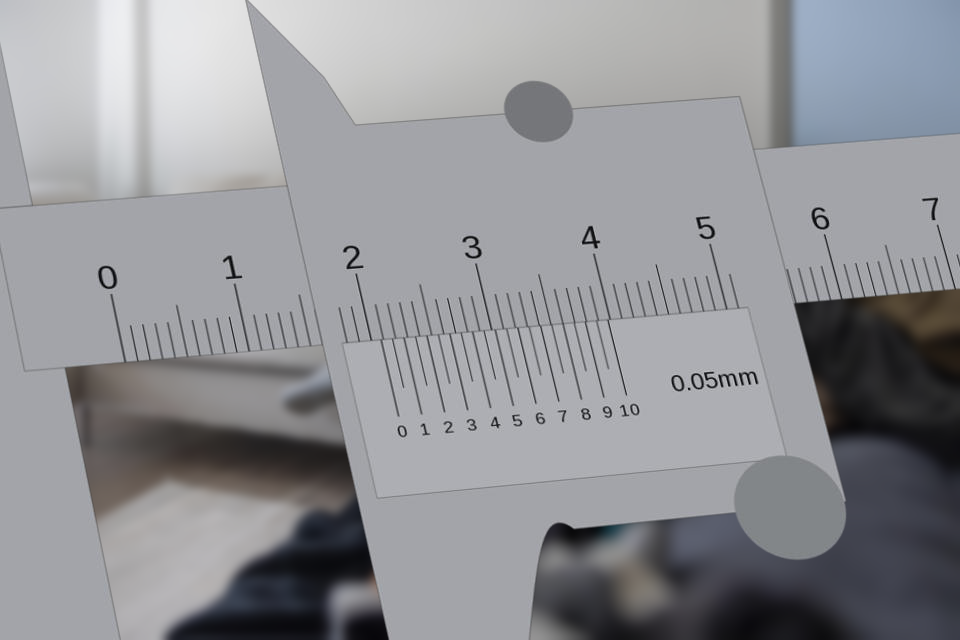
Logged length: 20.8 mm
